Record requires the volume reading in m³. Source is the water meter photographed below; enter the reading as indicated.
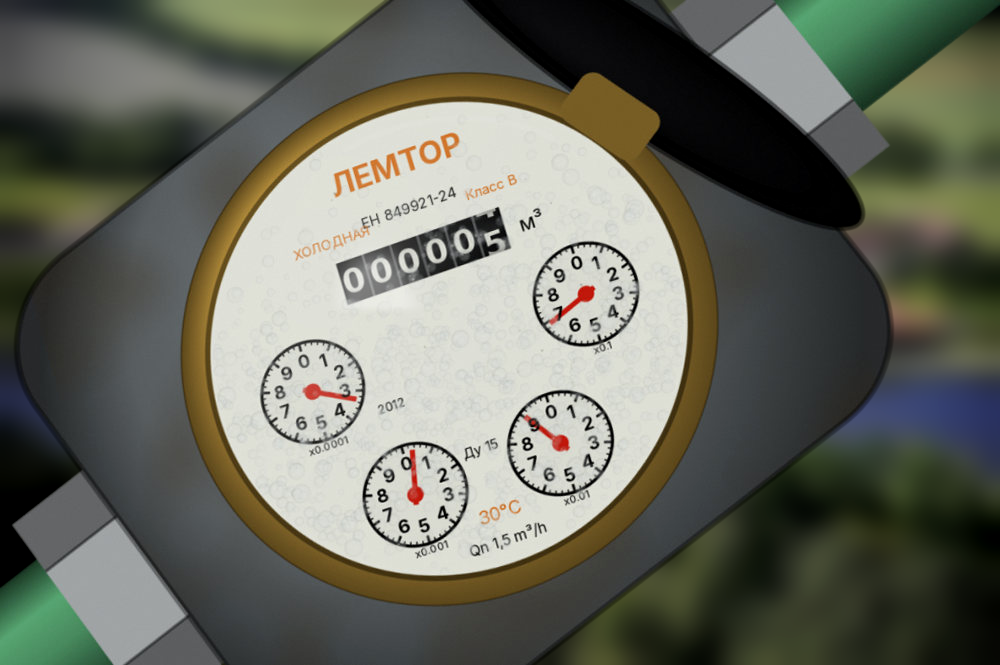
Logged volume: 4.6903 m³
